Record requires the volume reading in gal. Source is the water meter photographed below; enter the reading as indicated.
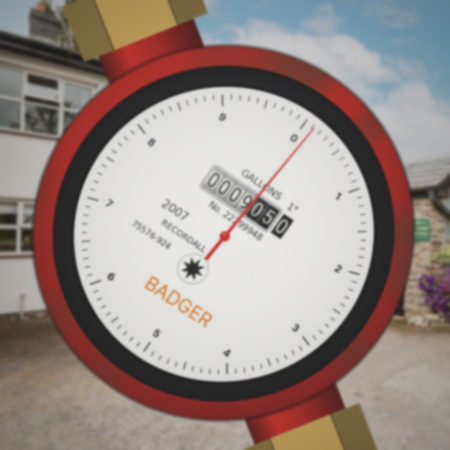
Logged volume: 9050.1 gal
